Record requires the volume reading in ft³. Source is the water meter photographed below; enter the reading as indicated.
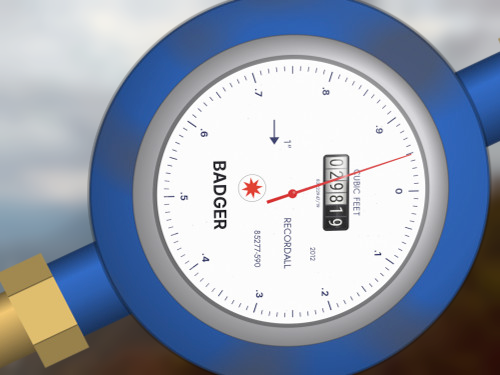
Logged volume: 29818.95 ft³
